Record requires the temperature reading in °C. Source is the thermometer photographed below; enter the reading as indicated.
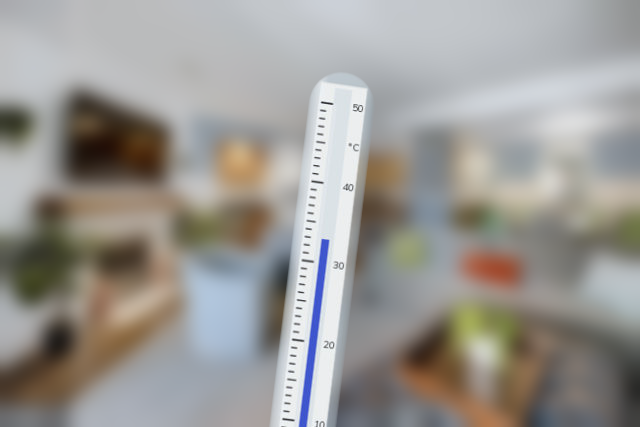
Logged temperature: 33 °C
